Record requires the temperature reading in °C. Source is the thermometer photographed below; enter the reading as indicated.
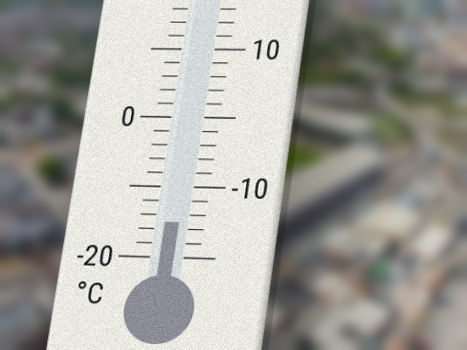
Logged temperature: -15 °C
